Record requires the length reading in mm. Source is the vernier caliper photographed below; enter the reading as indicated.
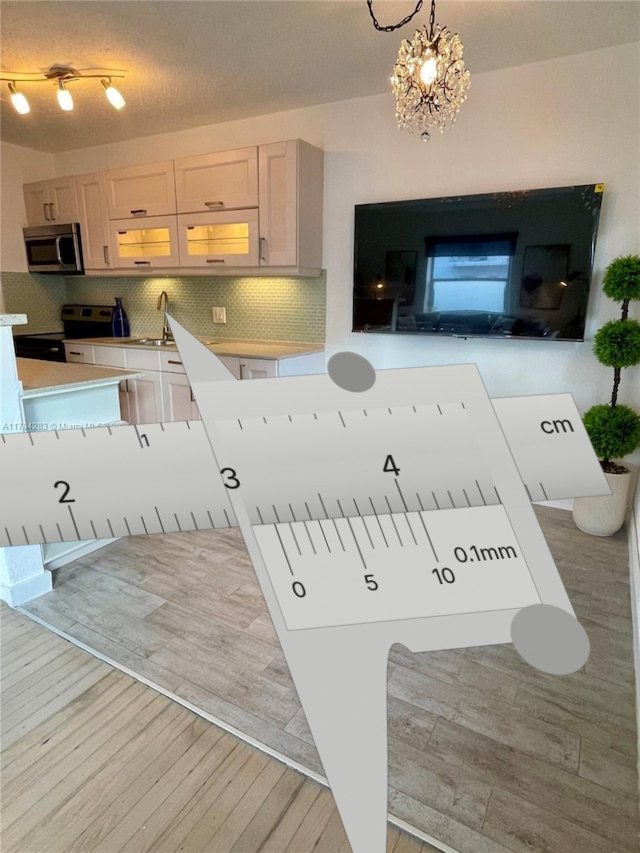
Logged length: 31.7 mm
